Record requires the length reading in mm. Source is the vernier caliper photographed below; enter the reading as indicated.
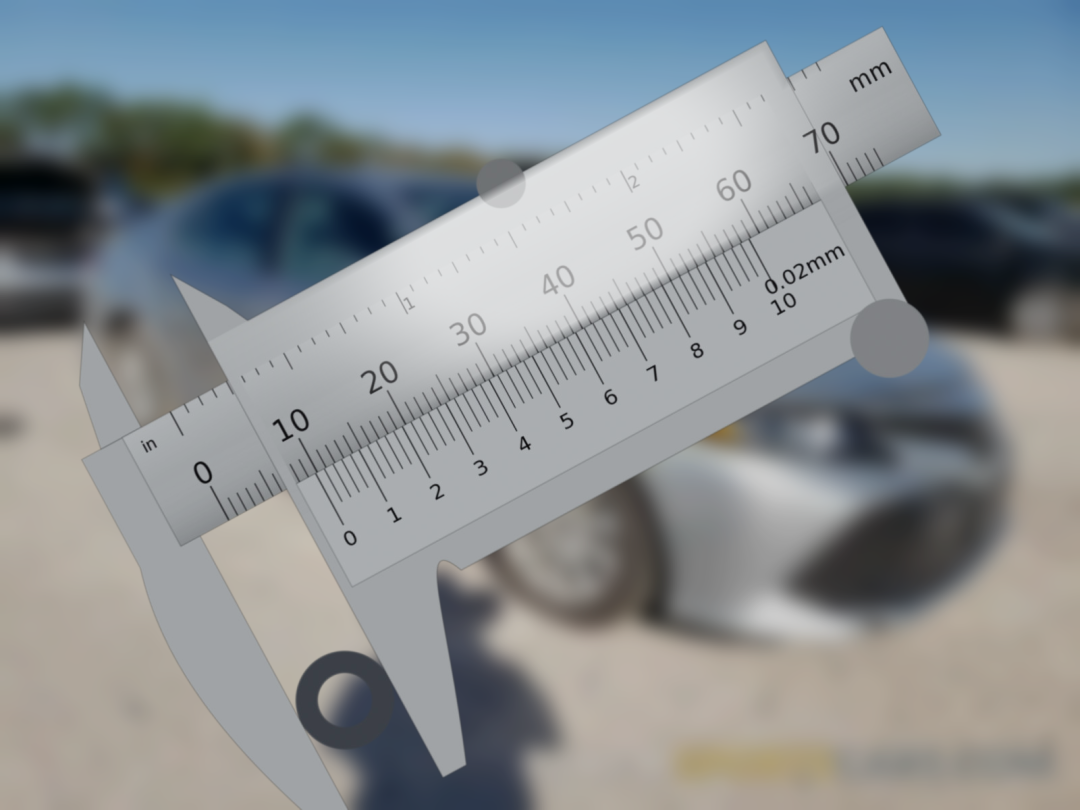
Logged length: 9.8 mm
